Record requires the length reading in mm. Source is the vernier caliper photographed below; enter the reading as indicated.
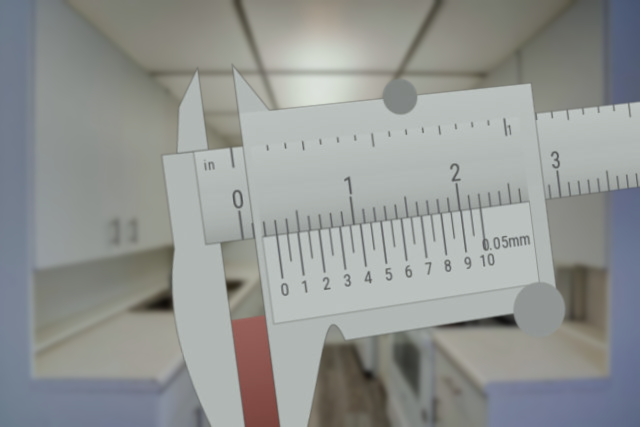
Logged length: 3.0 mm
